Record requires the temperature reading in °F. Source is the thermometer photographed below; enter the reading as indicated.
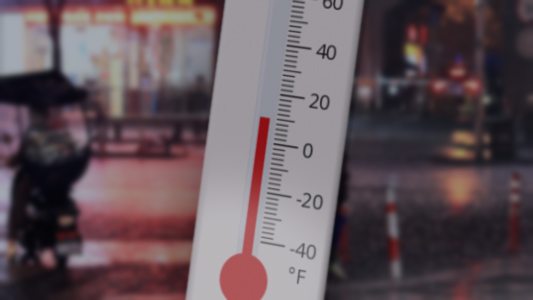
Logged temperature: 10 °F
